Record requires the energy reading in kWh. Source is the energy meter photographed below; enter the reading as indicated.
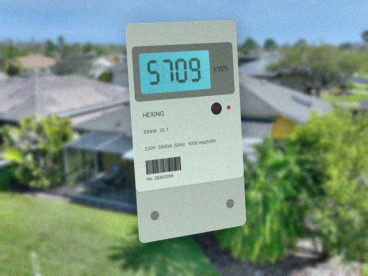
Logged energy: 5709 kWh
